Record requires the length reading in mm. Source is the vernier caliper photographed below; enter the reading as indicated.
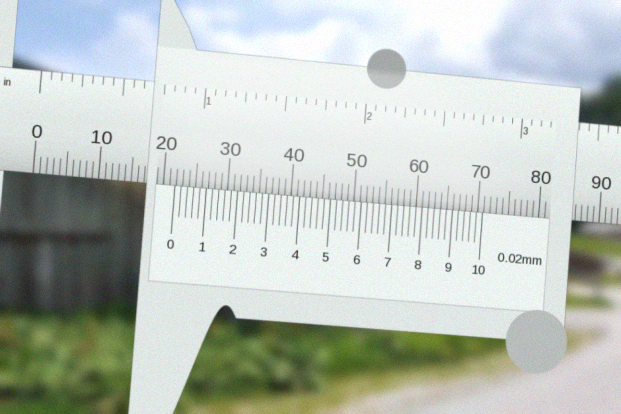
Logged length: 21.8 mm
